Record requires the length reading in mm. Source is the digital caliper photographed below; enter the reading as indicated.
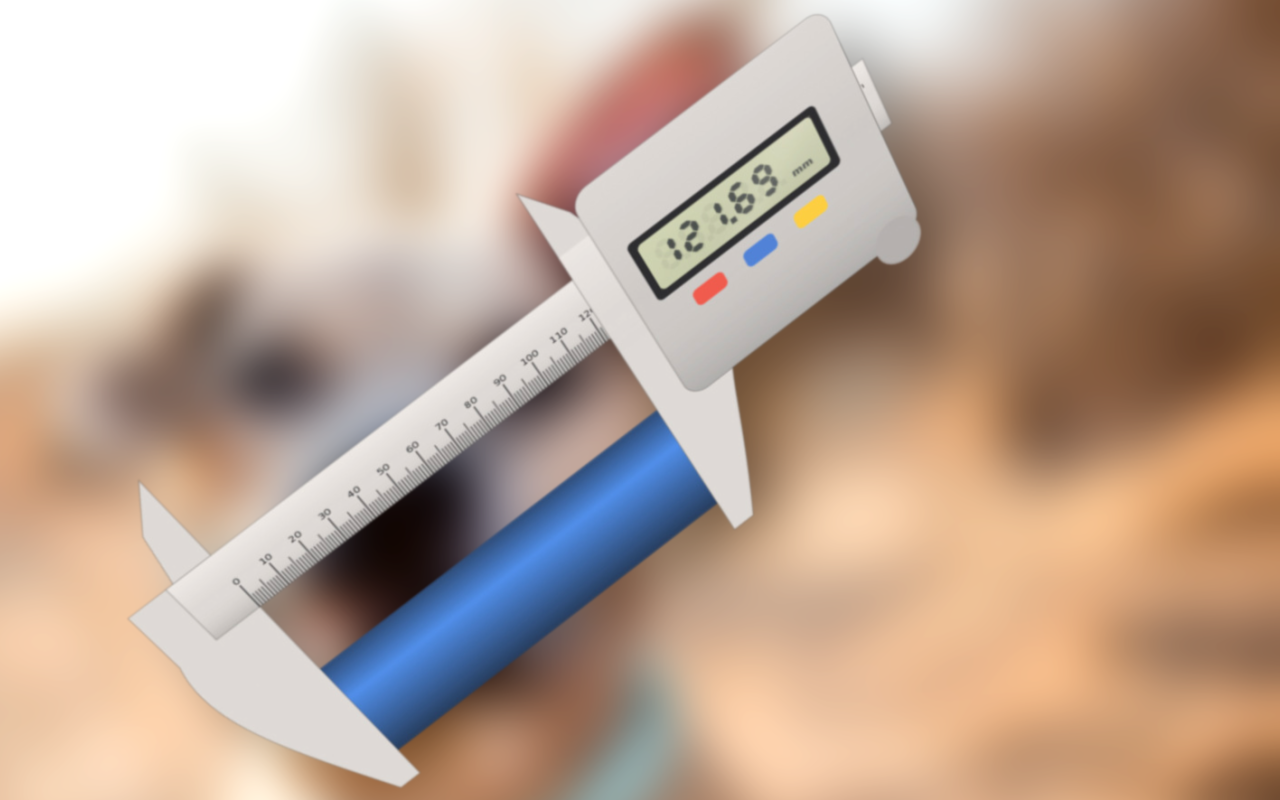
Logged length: 121.69 mm
